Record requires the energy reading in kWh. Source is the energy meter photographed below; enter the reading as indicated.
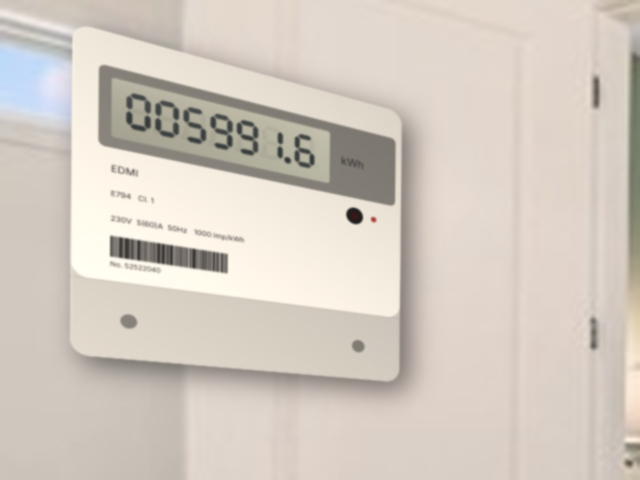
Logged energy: 5991.6 kWh
